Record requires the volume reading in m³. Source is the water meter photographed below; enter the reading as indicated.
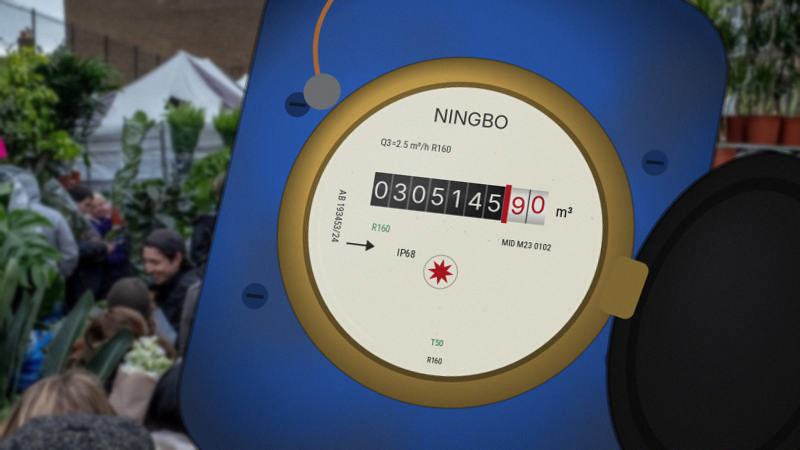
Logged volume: 305145.90 m³
